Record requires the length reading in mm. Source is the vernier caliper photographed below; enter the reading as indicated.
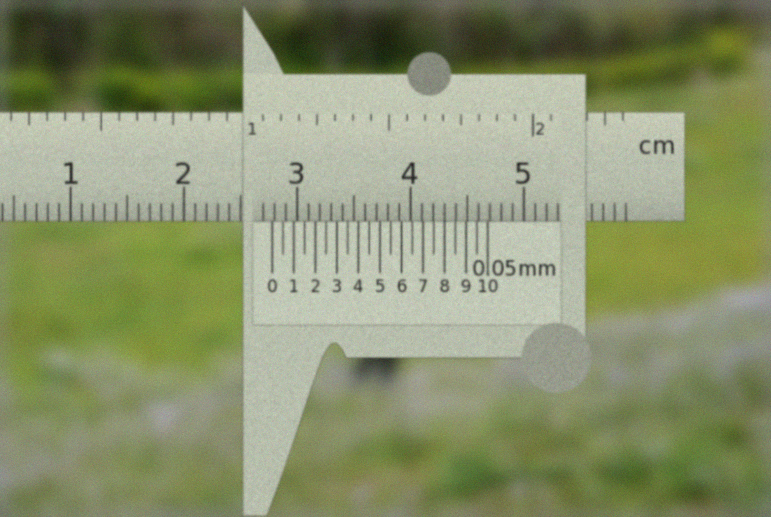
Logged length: 27.8 mm
